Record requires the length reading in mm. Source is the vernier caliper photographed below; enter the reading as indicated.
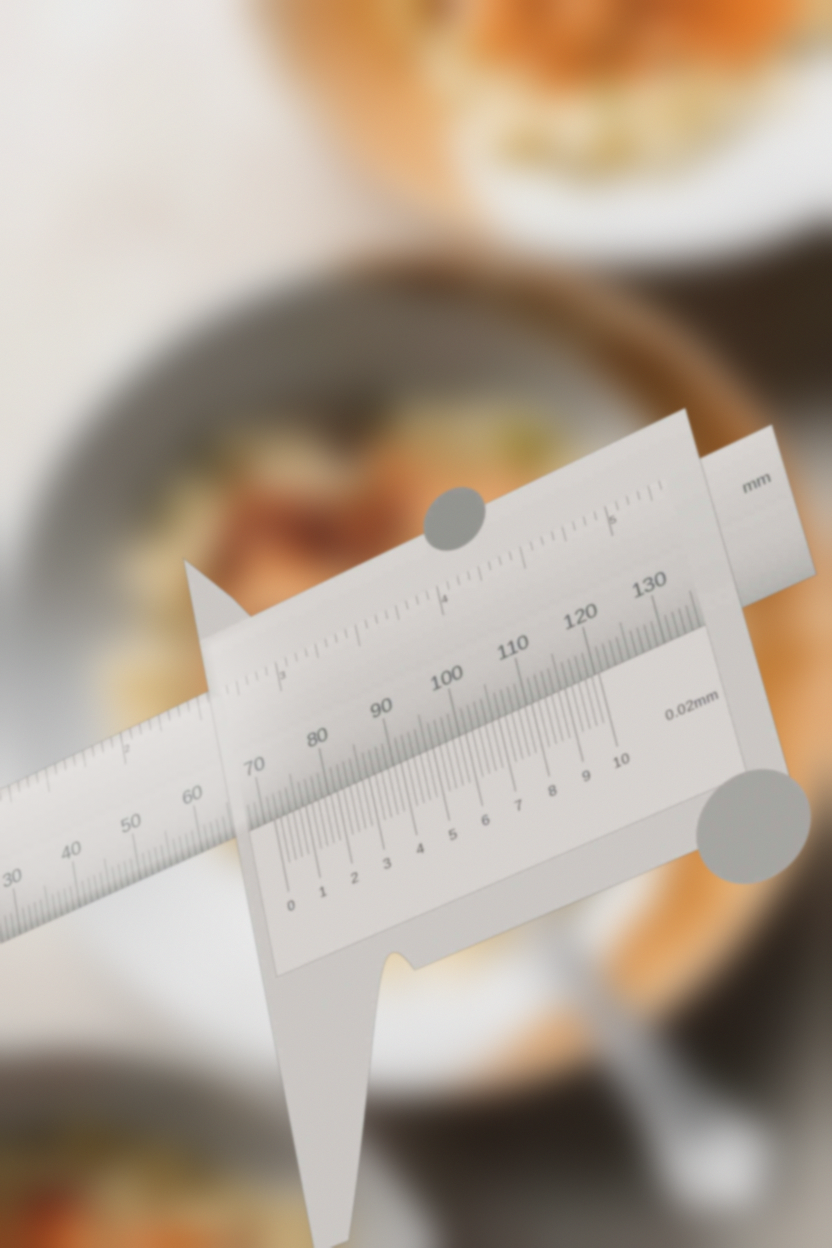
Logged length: 71.5 mm
